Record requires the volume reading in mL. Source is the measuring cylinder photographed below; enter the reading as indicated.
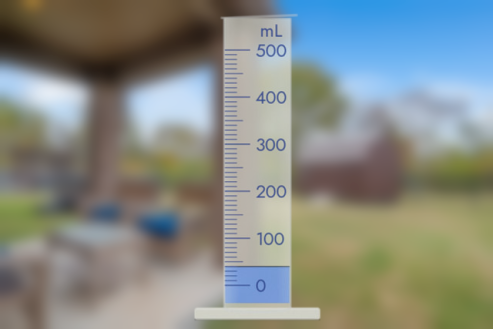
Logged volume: 40 mL
